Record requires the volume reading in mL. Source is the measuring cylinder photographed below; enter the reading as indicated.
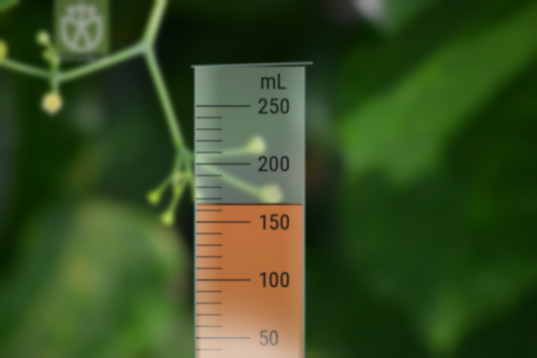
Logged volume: 165 mL
